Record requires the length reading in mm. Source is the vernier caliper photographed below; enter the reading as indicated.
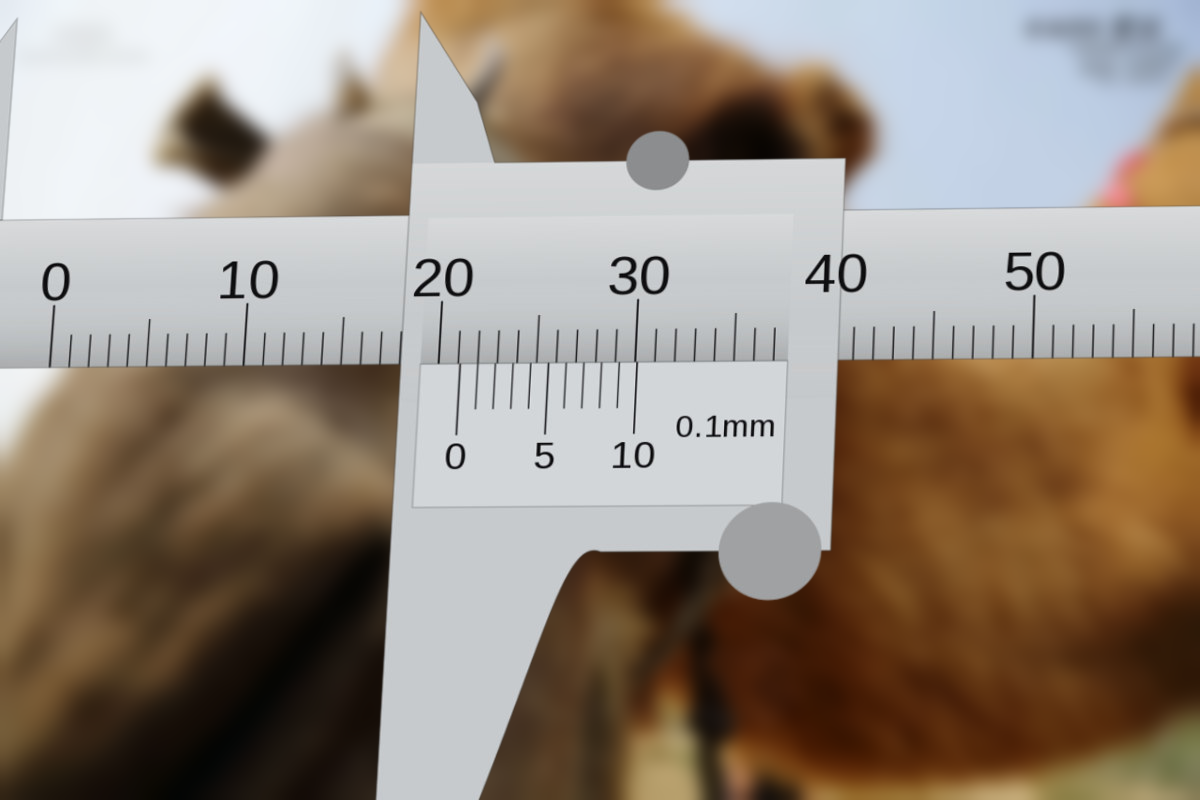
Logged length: 21.1 mm
